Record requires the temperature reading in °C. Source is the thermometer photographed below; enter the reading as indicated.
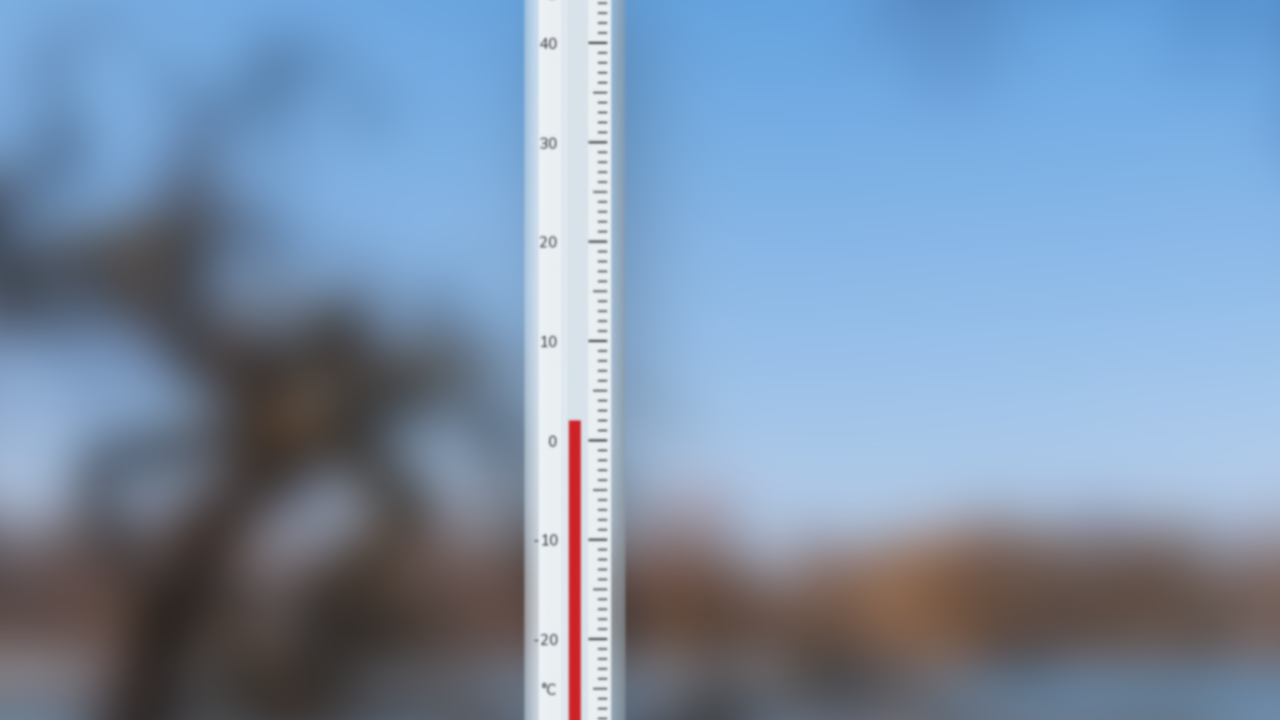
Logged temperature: 2 °C
